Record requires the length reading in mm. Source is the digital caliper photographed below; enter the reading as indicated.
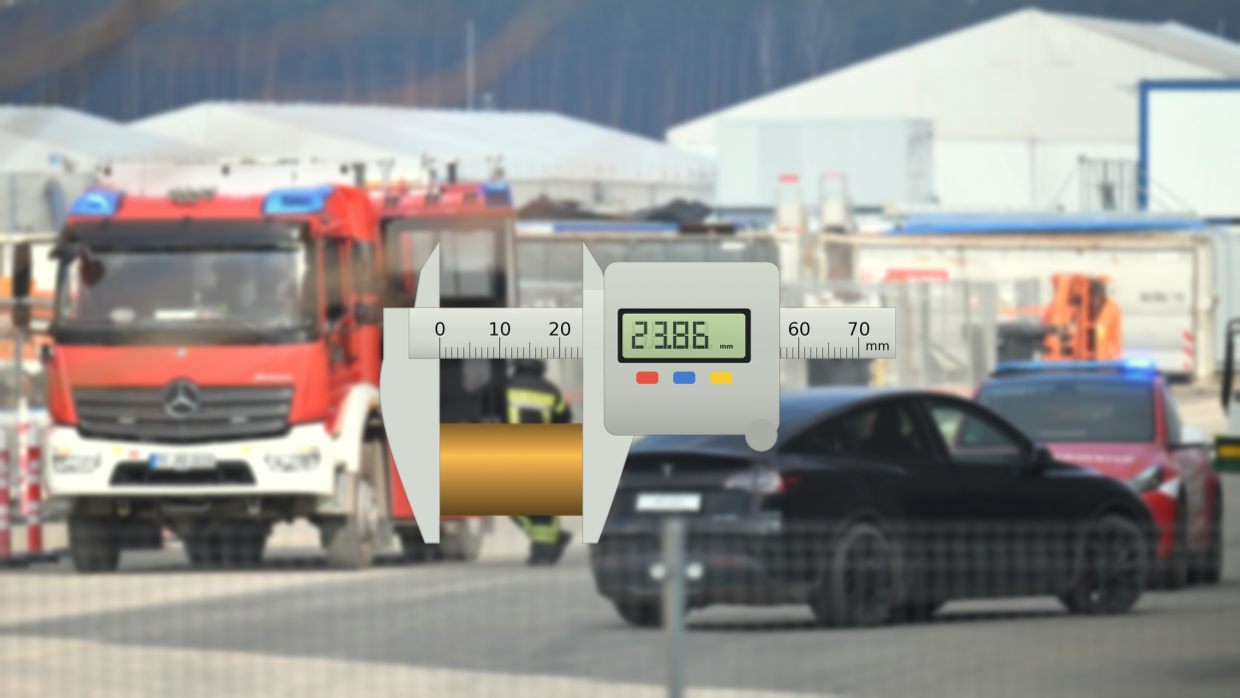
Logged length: 23.86 mm
